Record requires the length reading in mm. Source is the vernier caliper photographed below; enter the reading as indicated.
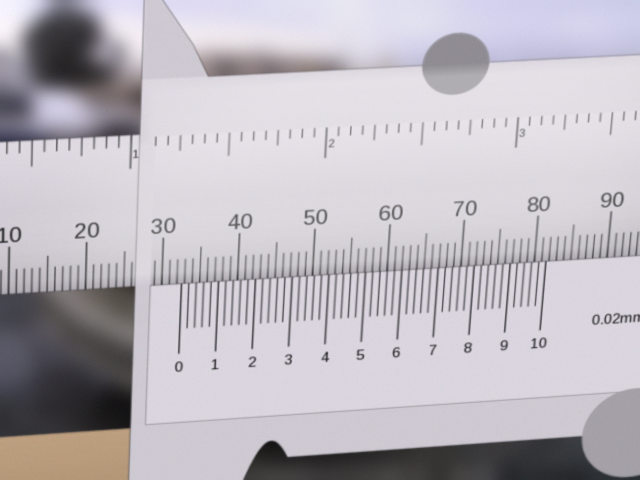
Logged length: 32.6 mm
